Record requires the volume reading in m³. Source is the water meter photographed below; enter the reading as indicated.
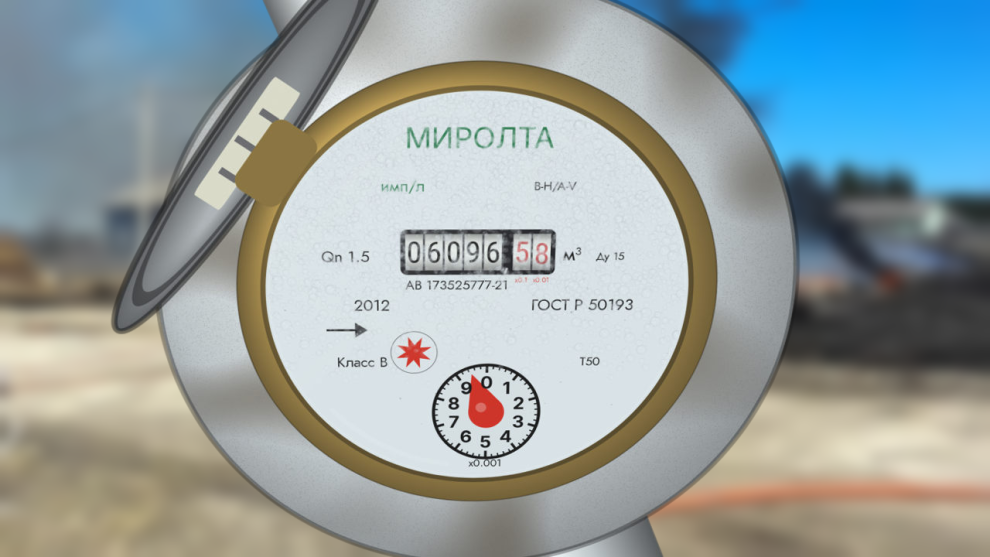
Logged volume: 6096.579 m³
